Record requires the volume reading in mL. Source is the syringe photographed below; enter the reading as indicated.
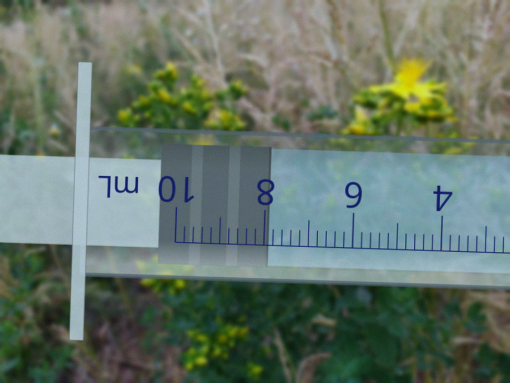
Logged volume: 7.9 mL
